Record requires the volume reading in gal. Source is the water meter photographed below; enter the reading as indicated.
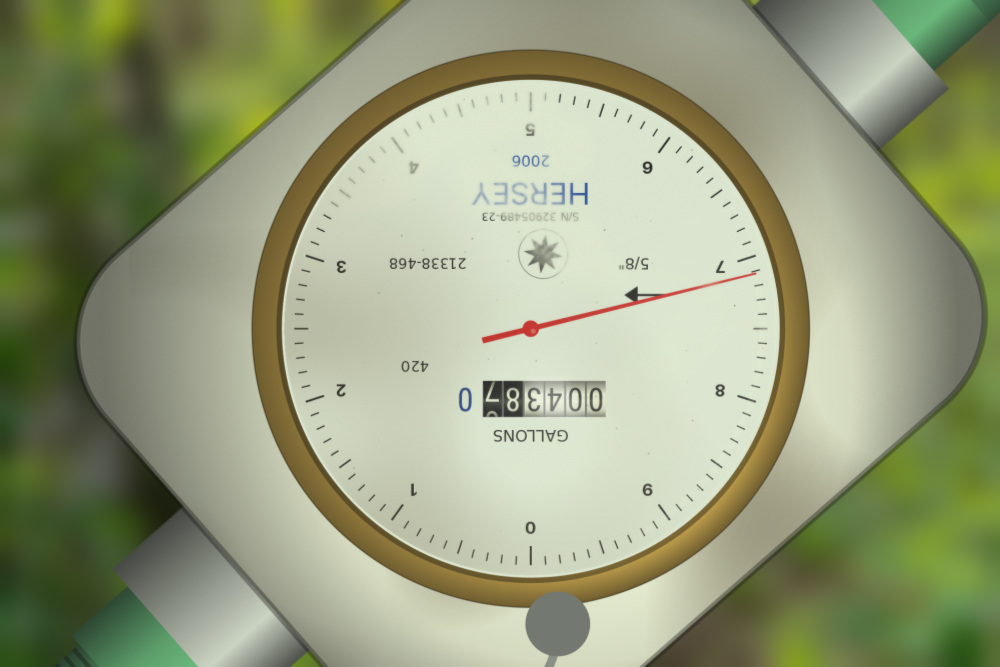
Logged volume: 43867.1 gal
